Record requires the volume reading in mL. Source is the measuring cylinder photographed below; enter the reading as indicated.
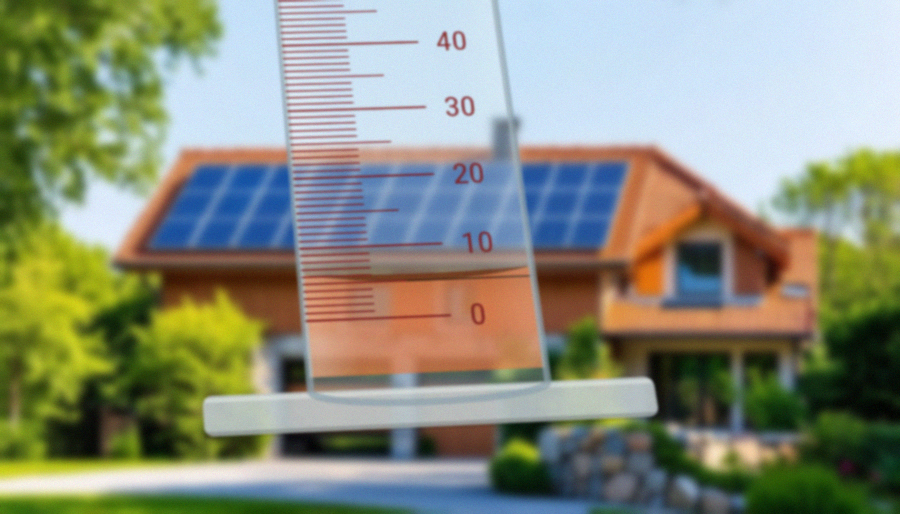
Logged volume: 5 mL
